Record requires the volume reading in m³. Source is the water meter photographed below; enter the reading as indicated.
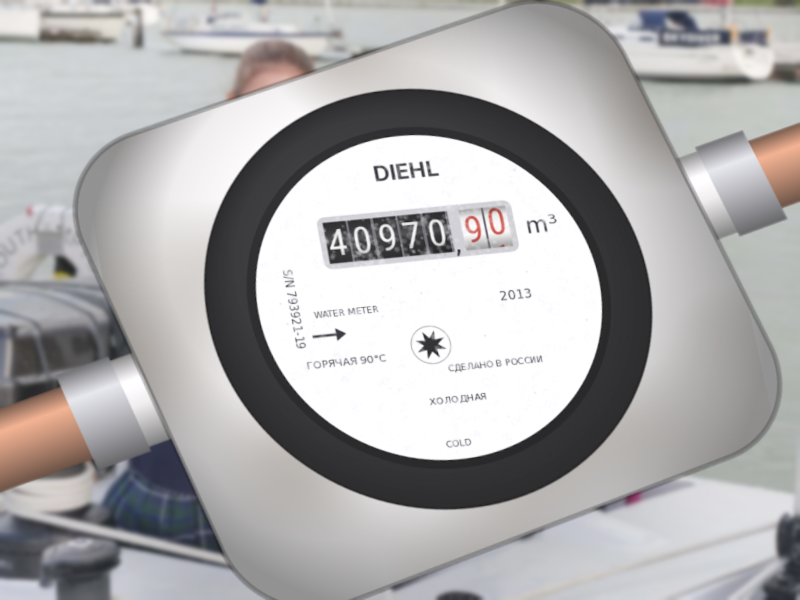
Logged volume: 40970.90 m³
